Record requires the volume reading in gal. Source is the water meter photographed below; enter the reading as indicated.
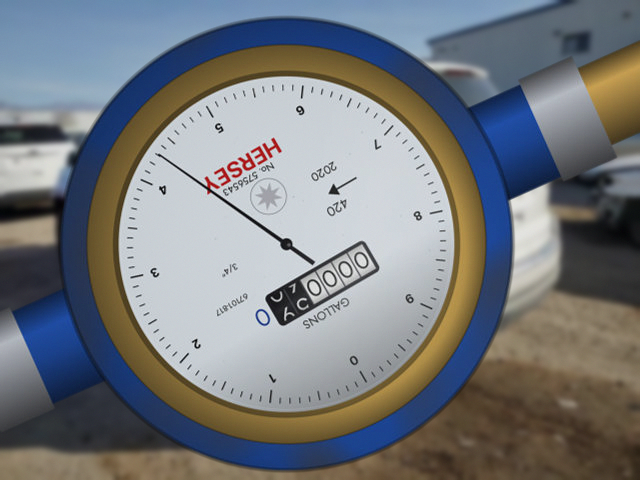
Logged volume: 594.3 gal
